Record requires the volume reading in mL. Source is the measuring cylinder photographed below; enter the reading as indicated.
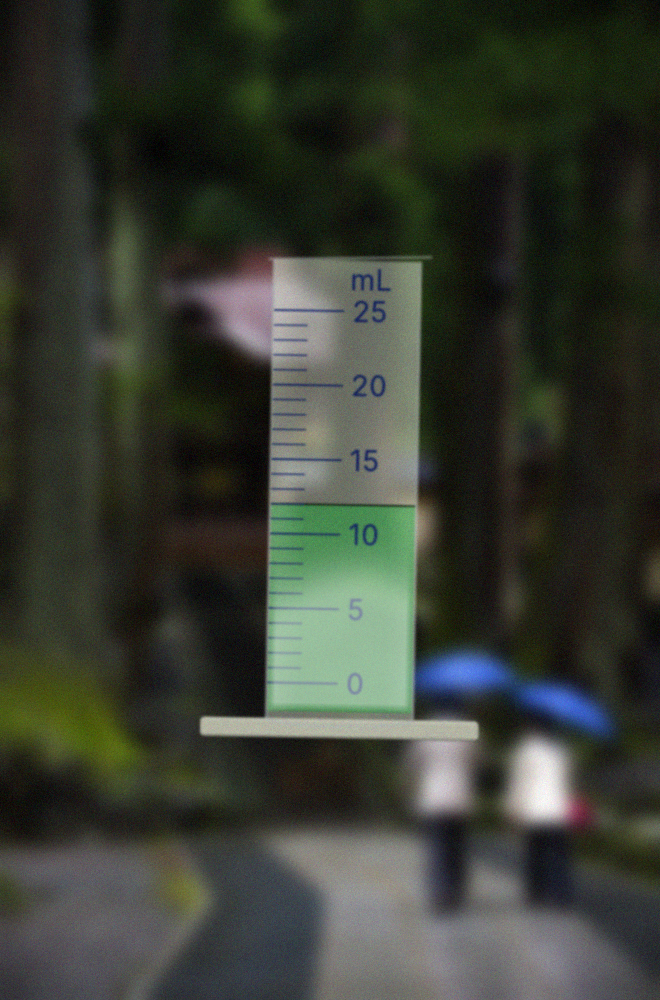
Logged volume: 12 mL
